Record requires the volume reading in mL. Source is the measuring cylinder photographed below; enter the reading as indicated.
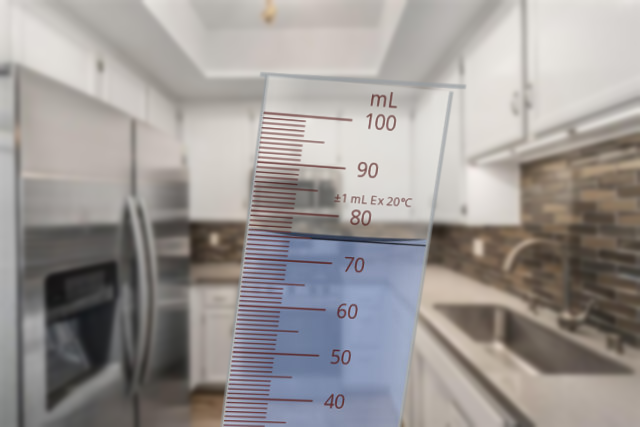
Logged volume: 75 mL
